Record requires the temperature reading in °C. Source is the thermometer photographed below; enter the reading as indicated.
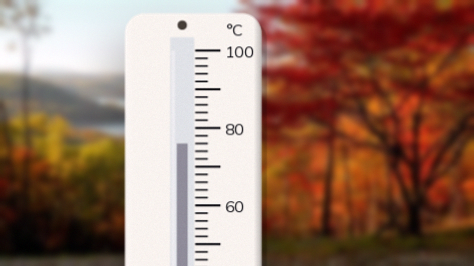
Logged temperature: 76 °C
